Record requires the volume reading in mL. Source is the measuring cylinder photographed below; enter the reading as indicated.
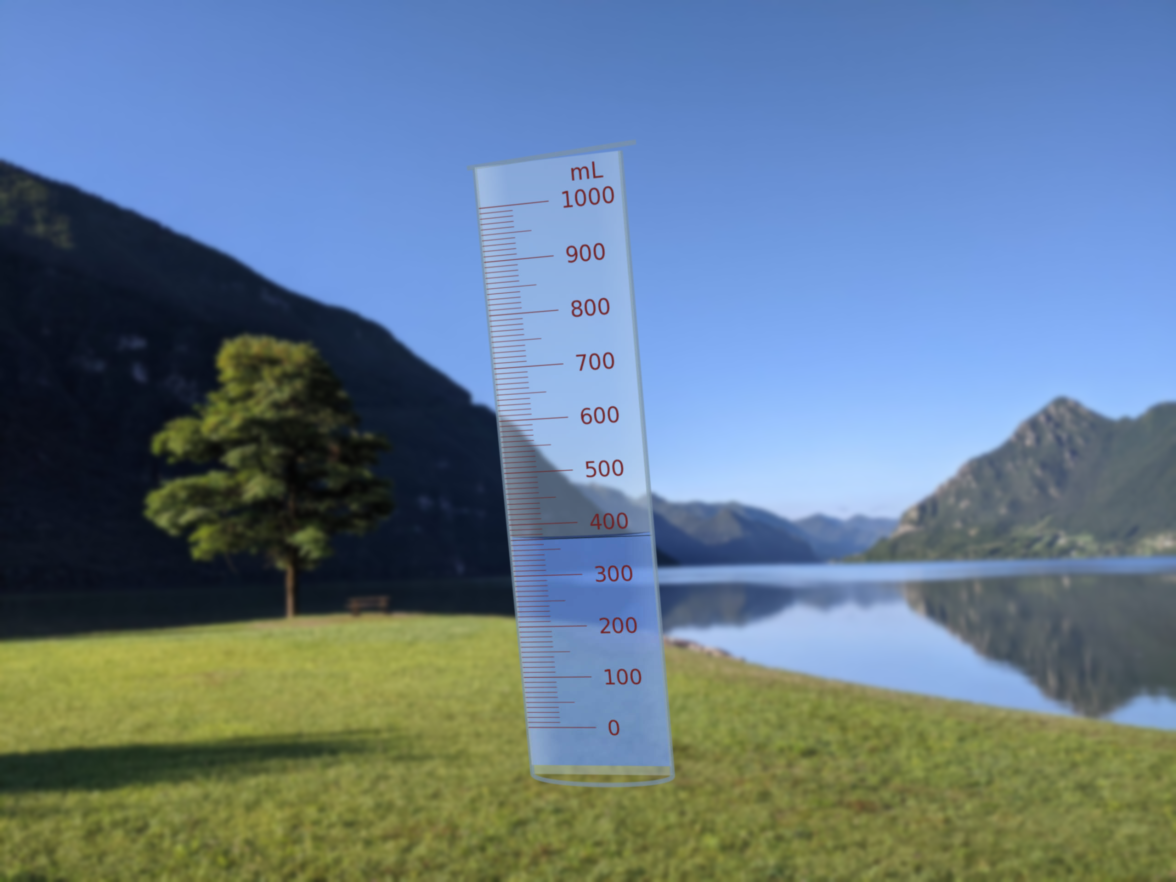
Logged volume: 370 mL
